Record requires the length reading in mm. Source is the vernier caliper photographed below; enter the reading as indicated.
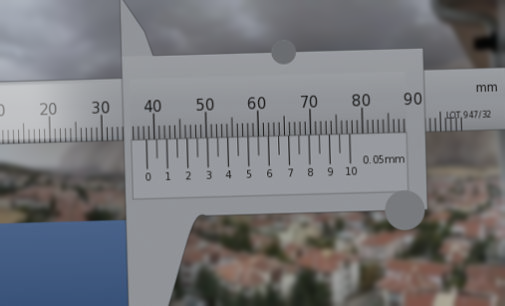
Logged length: 38.5 mm
